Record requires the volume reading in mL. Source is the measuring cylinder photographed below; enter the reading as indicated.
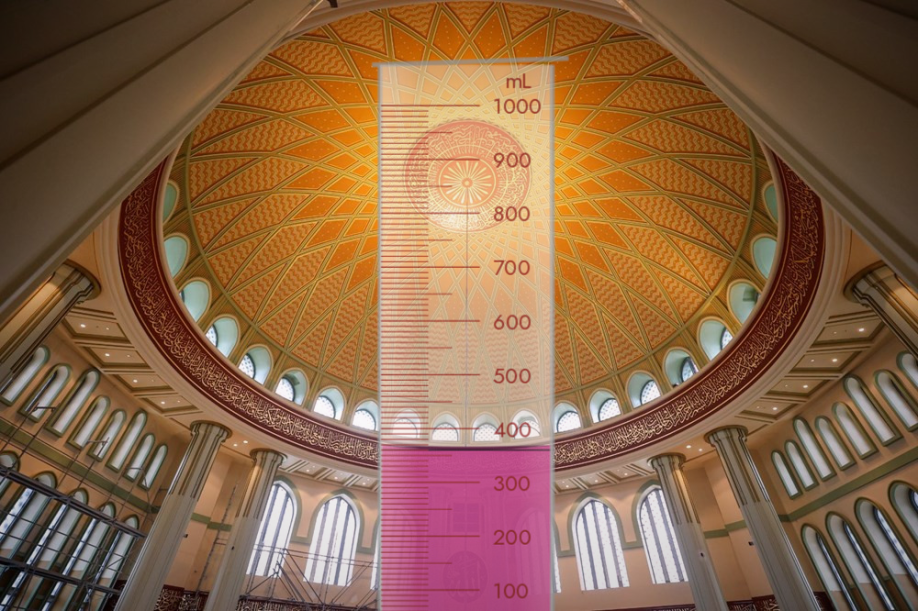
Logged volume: 360 mL
